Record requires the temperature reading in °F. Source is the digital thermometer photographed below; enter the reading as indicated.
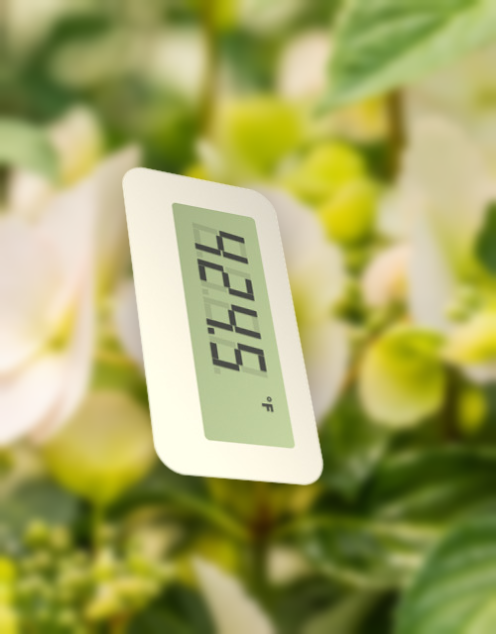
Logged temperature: 424.5 °F
